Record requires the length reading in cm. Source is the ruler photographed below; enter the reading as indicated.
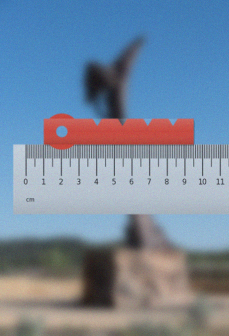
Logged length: 8.5 cm
